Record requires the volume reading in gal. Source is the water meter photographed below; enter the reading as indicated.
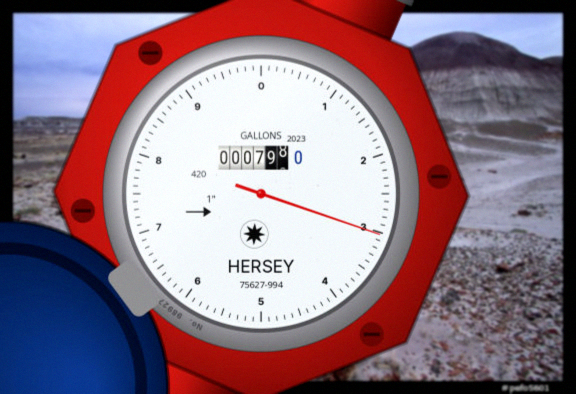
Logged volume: 7983.0 gal
